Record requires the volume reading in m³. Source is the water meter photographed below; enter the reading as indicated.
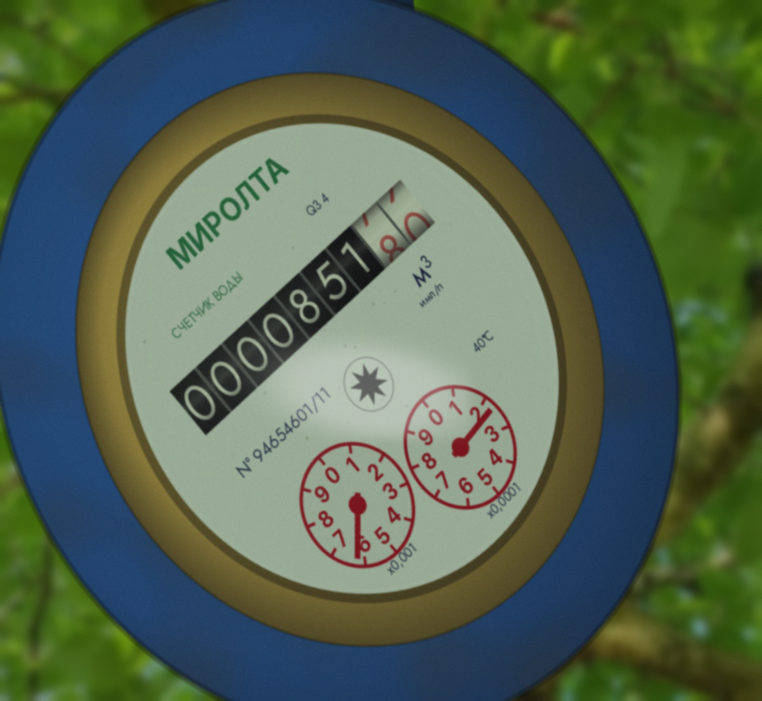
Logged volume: 851.7962 m³
